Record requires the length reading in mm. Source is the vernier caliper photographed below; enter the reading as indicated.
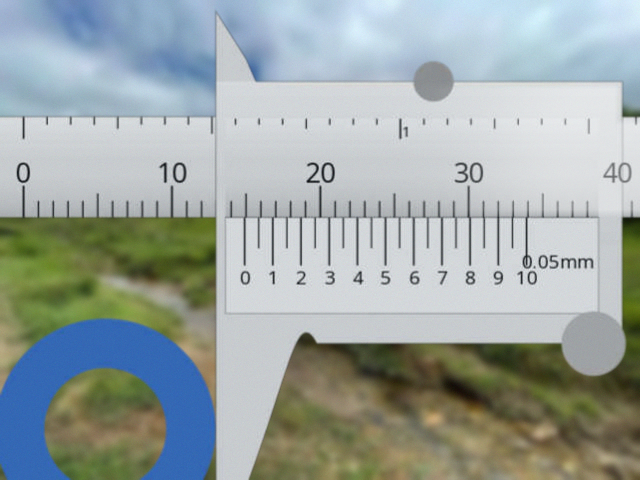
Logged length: 14.9 mm
